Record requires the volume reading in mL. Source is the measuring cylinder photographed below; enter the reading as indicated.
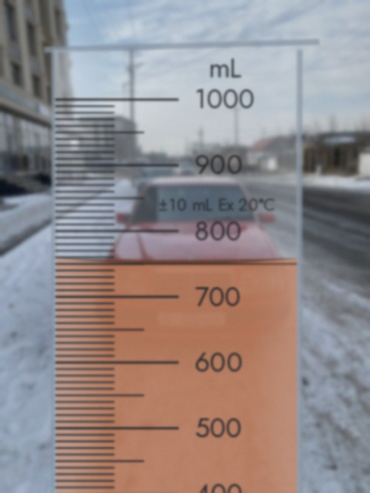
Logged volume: 750 mL
